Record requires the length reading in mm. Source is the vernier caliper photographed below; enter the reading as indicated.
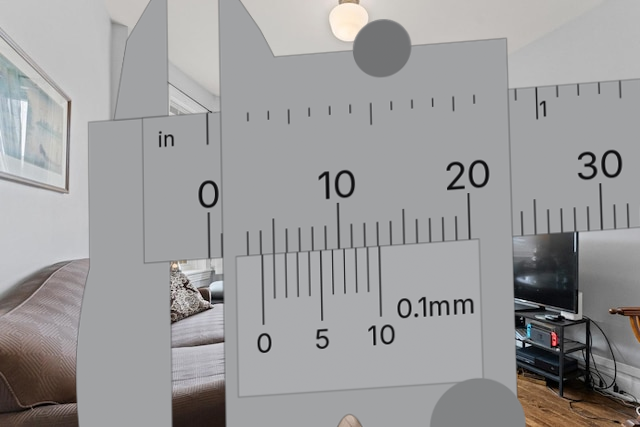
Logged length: 4.1 mm
